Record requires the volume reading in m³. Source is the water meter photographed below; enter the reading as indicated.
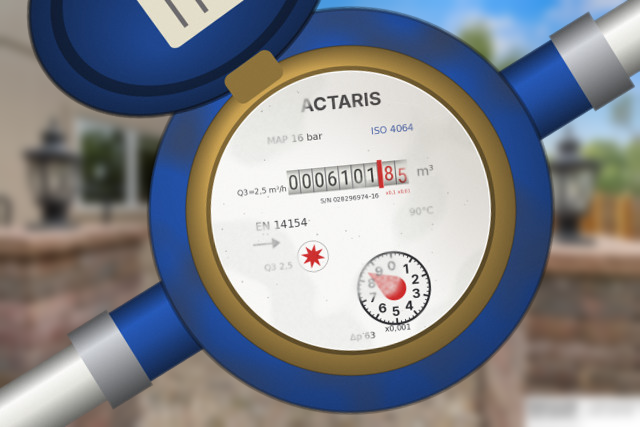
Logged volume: 6101.848 m³
